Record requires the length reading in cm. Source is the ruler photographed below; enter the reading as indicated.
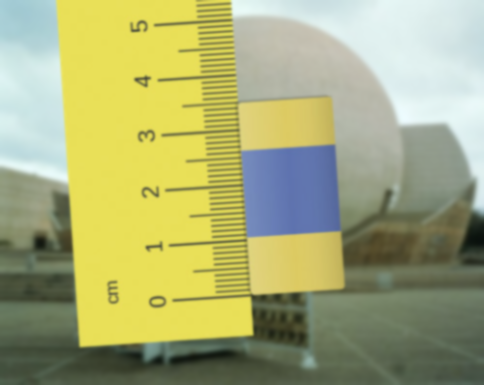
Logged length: 3.5 cm
